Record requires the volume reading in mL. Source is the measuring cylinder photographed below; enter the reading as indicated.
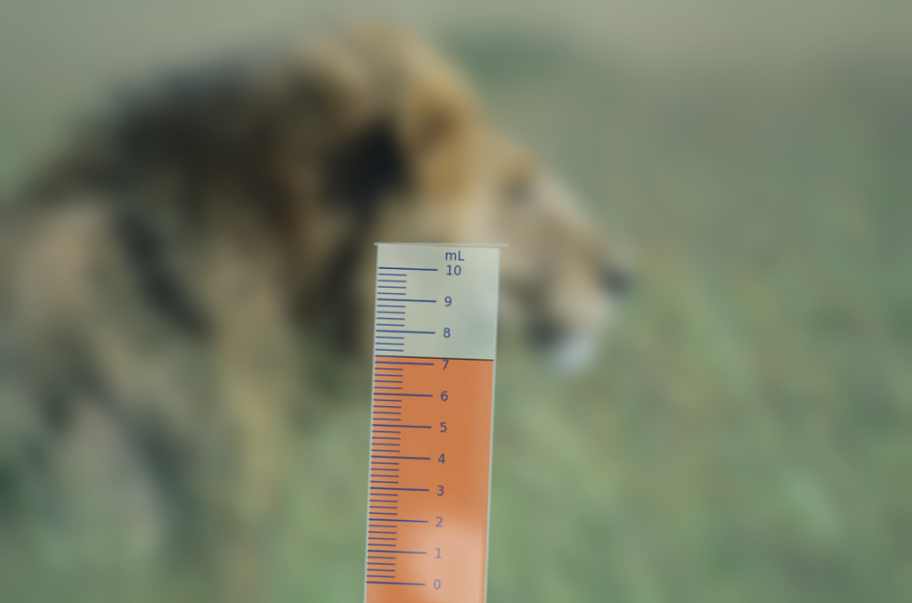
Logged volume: 7.2 mL
